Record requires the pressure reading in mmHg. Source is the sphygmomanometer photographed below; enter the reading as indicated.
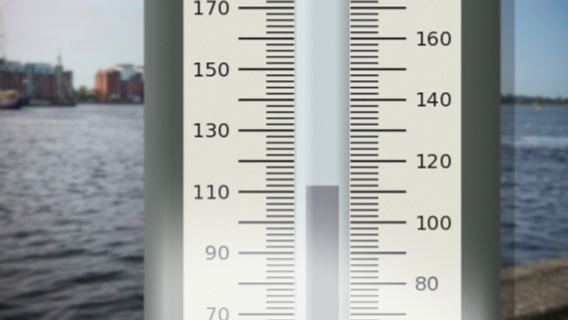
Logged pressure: 112 mmHg
